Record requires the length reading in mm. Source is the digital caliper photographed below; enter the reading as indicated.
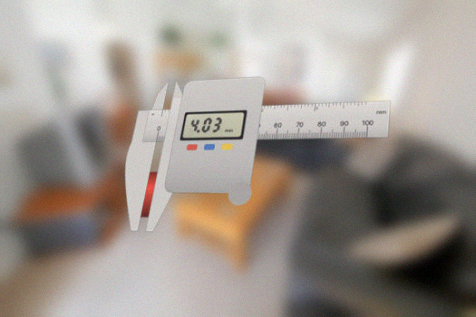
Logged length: 4.03 mm
